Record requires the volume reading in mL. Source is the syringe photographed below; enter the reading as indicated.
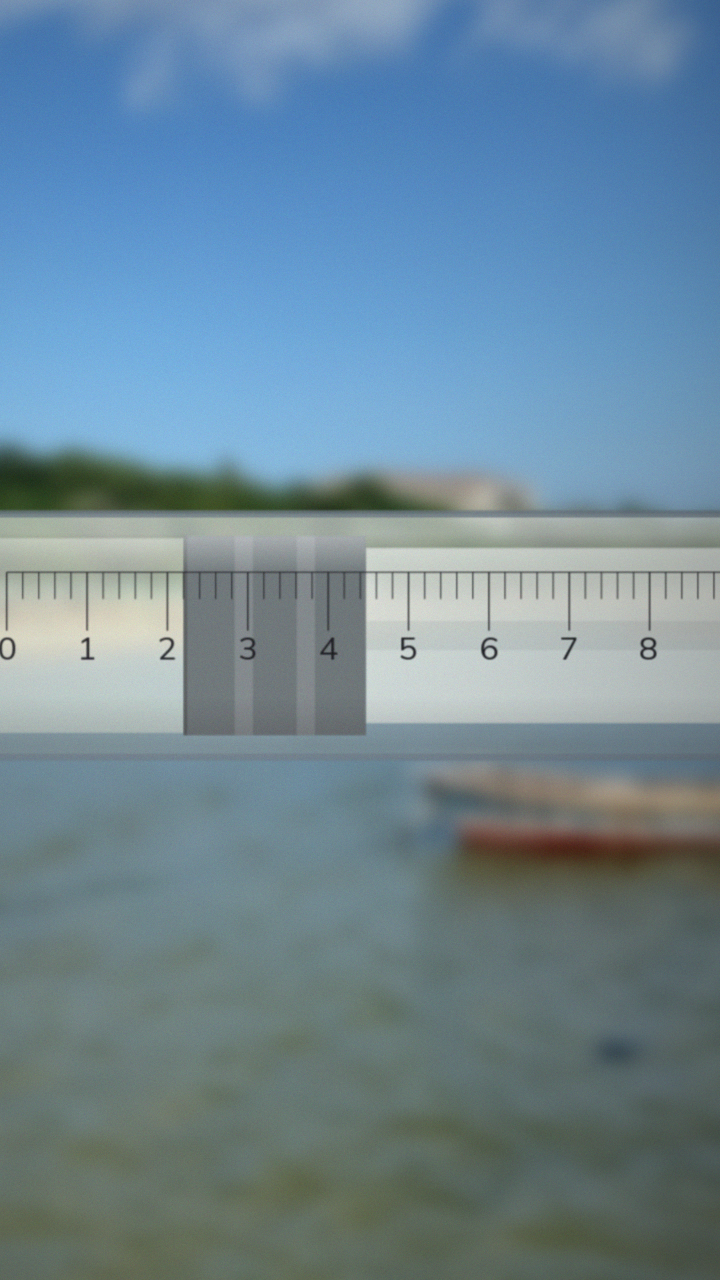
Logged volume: 2.2 mL
